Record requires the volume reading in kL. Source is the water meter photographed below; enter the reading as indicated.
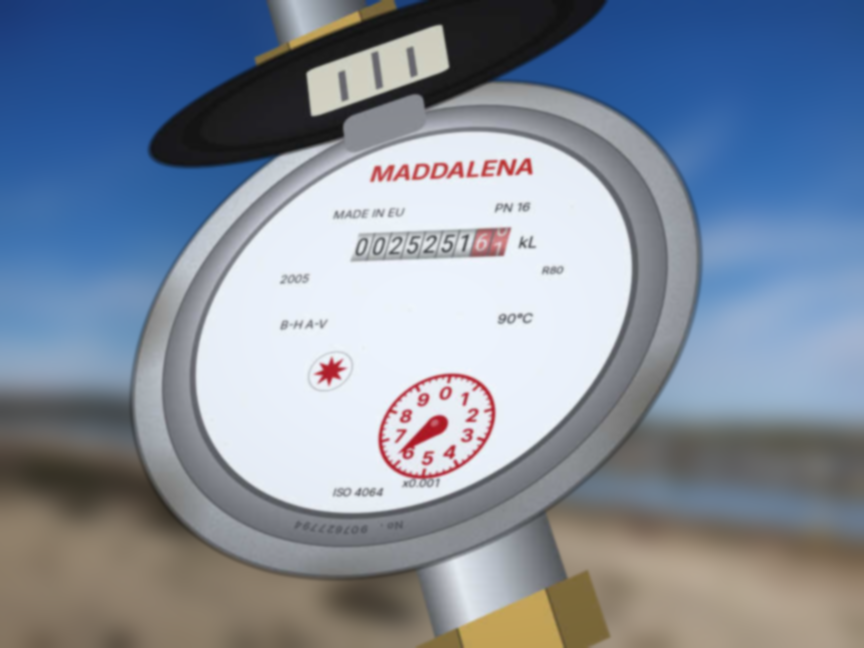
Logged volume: 25251.606 kL
